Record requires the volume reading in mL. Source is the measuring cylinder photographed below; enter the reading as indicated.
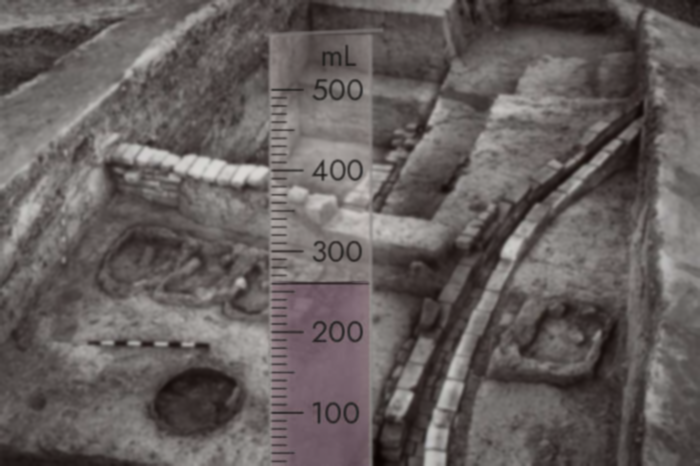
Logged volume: 260 mL
